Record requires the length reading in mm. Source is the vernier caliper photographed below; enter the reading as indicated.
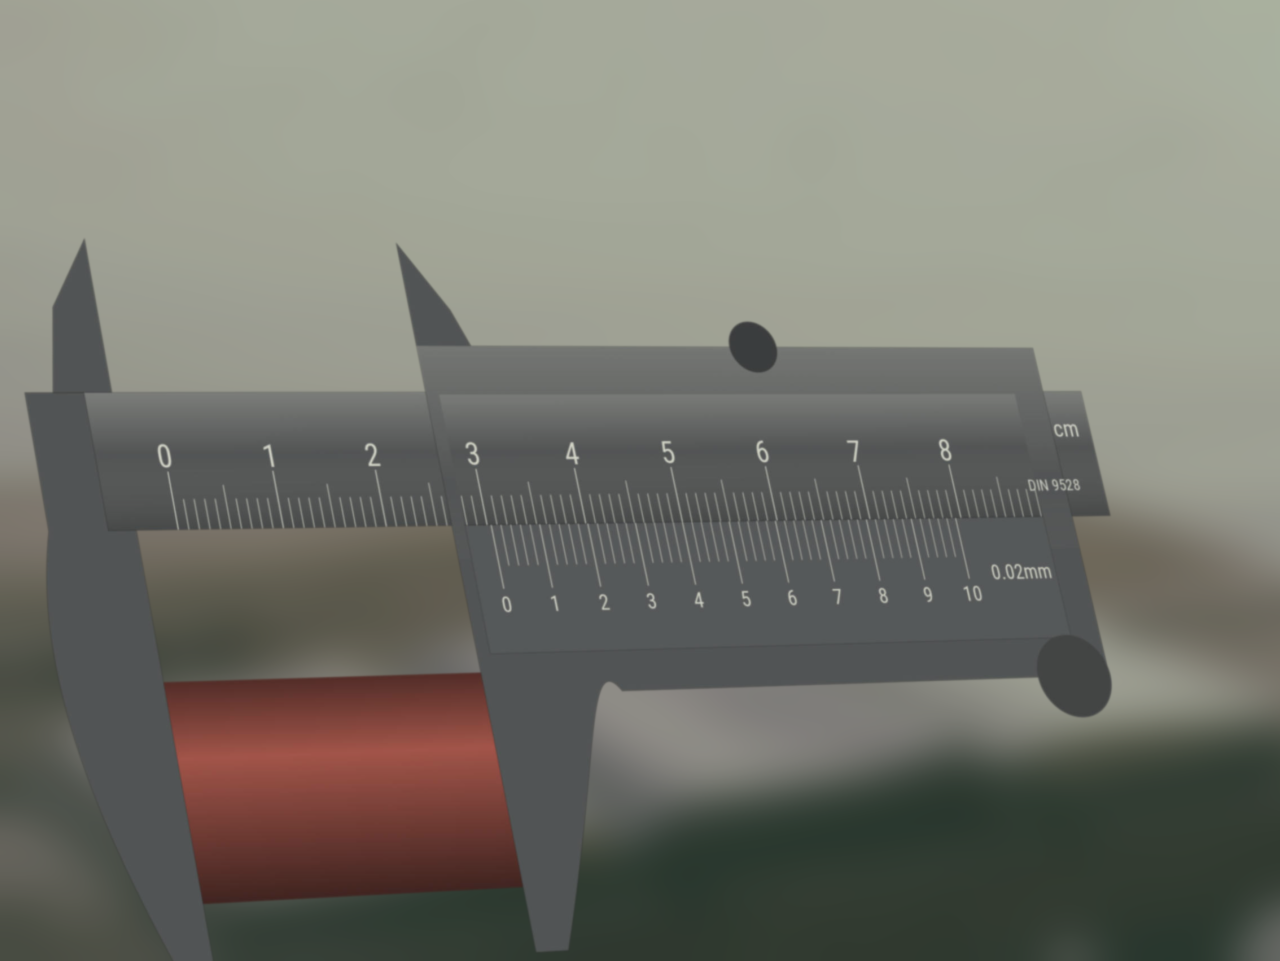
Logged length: 30.4 mm
